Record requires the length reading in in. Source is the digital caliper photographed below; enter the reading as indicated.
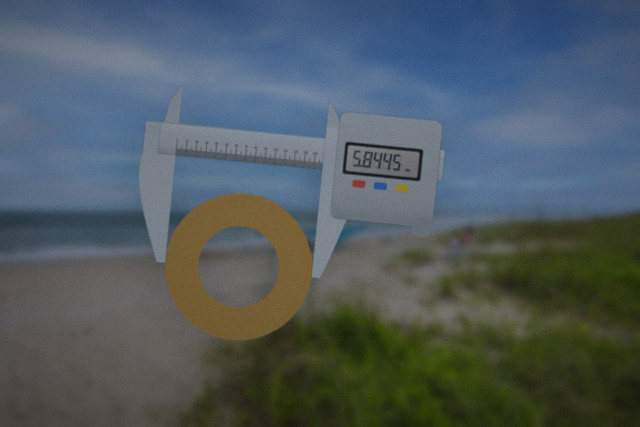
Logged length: 5.8445 in
